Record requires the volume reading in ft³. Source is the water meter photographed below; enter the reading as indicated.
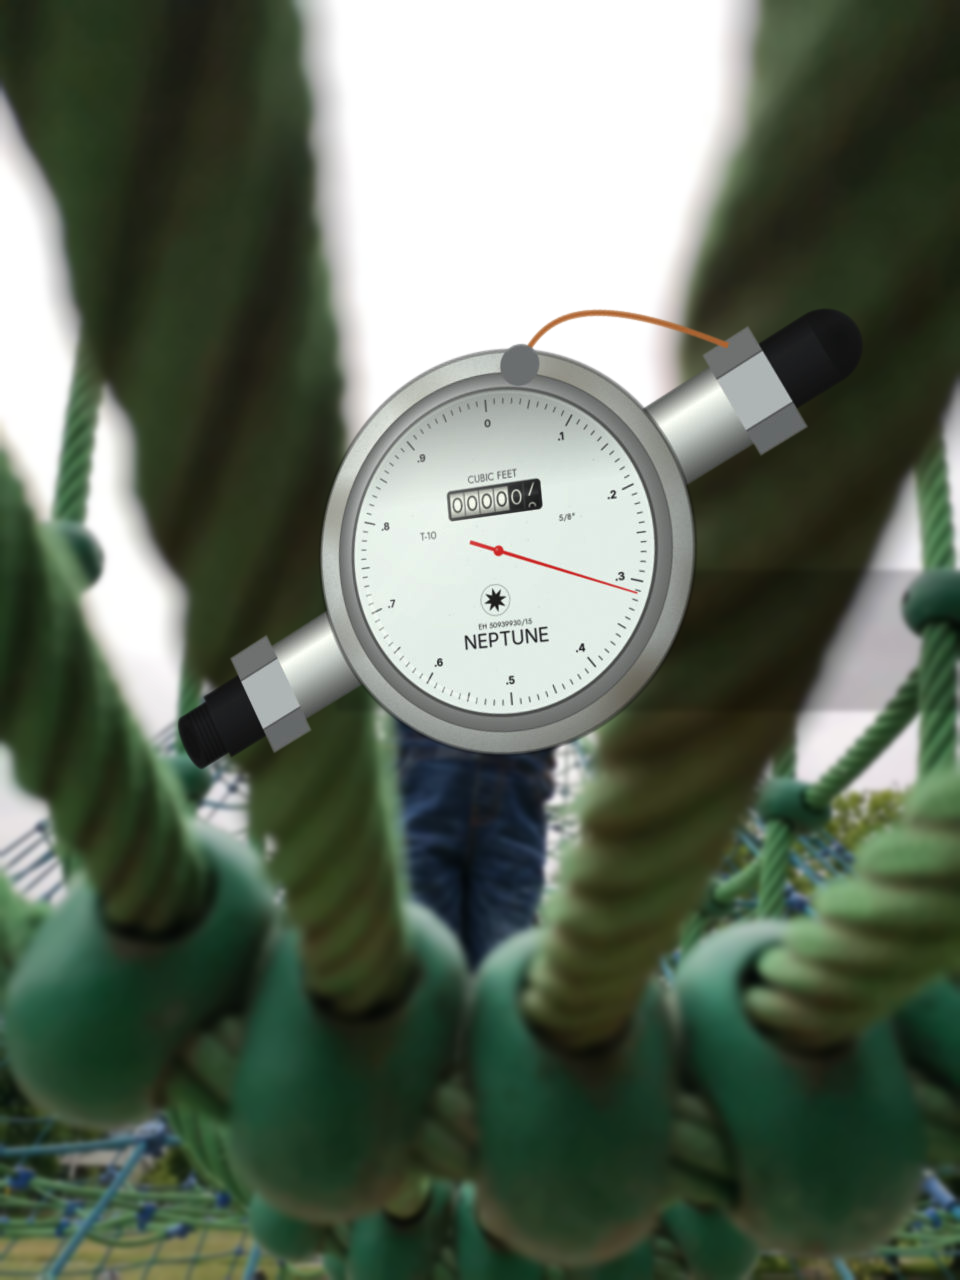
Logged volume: 7.31 ft³
